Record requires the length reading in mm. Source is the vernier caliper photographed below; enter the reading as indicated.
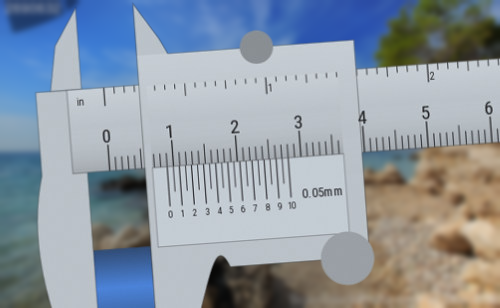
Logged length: 9.0 mm
